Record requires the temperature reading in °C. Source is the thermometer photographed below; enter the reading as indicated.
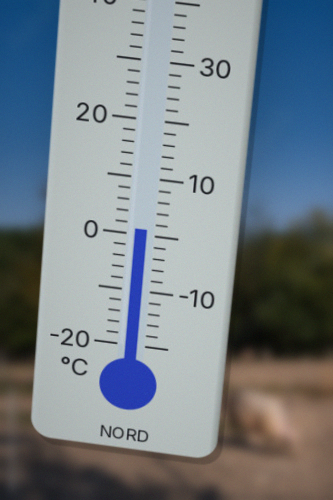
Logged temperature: 1 °C
